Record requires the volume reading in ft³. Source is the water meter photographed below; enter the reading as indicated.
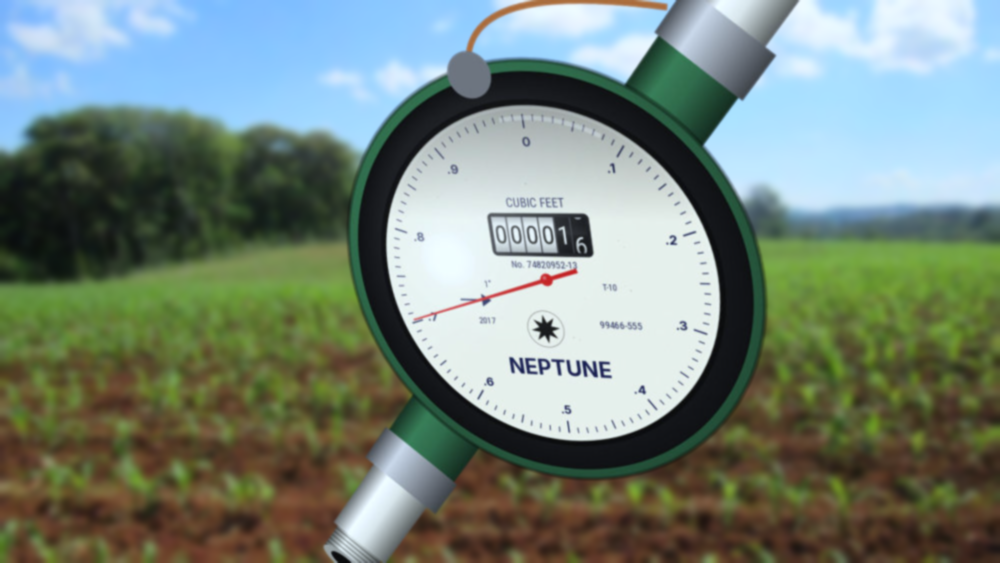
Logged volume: 15.70 ft³
